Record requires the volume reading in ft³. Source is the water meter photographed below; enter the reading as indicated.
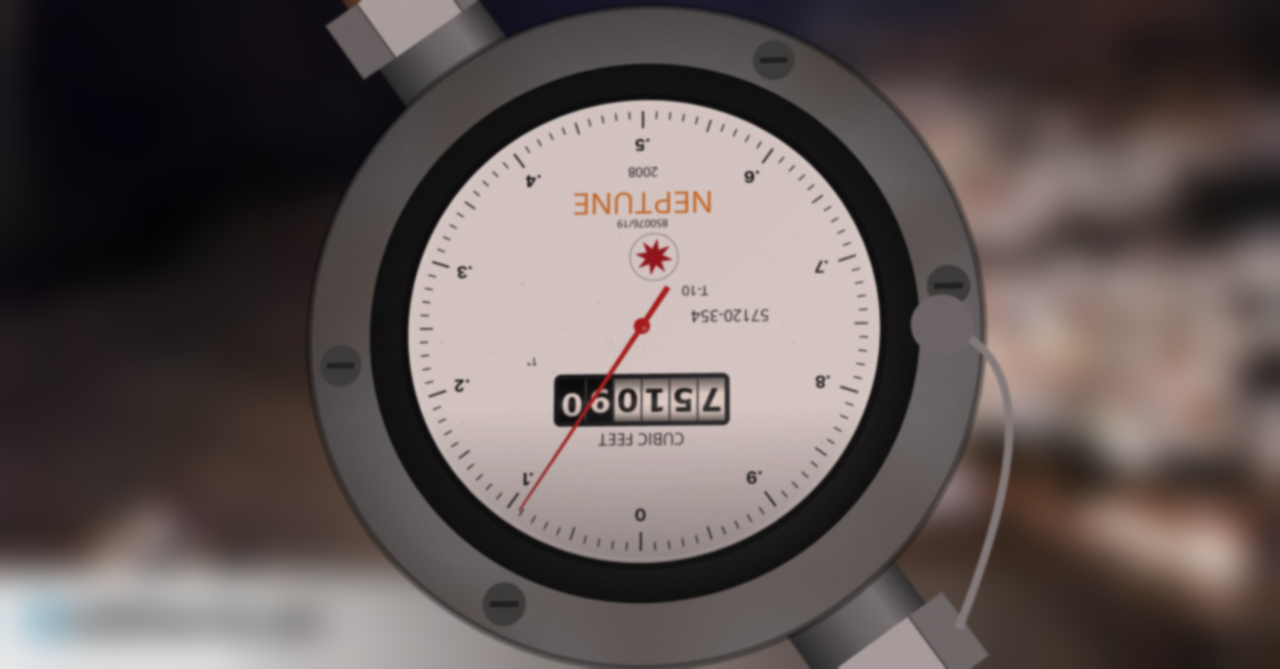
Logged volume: 751090.09 ft³
